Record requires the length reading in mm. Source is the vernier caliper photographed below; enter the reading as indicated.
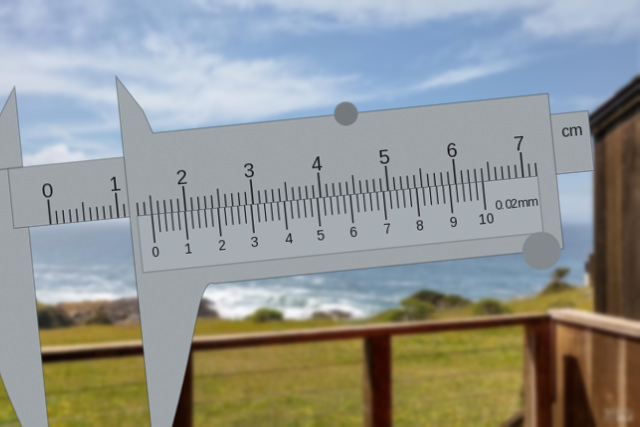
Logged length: 15.0 mm
